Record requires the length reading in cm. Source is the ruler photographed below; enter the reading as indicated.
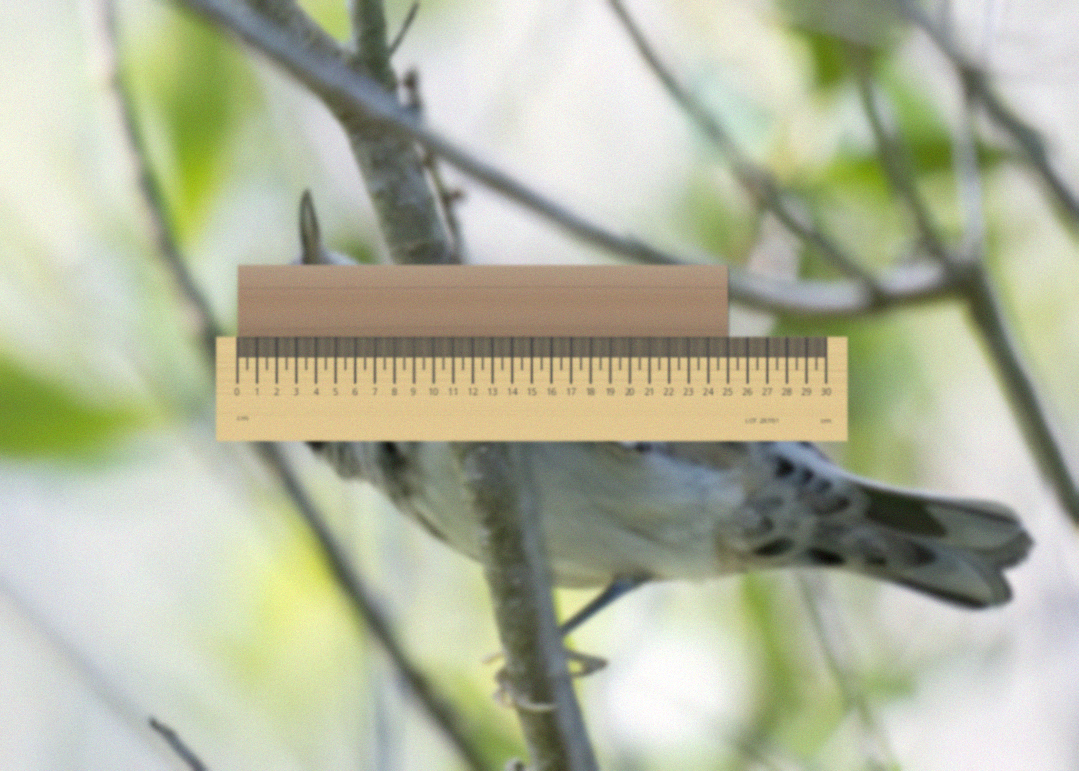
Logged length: 25 cm
